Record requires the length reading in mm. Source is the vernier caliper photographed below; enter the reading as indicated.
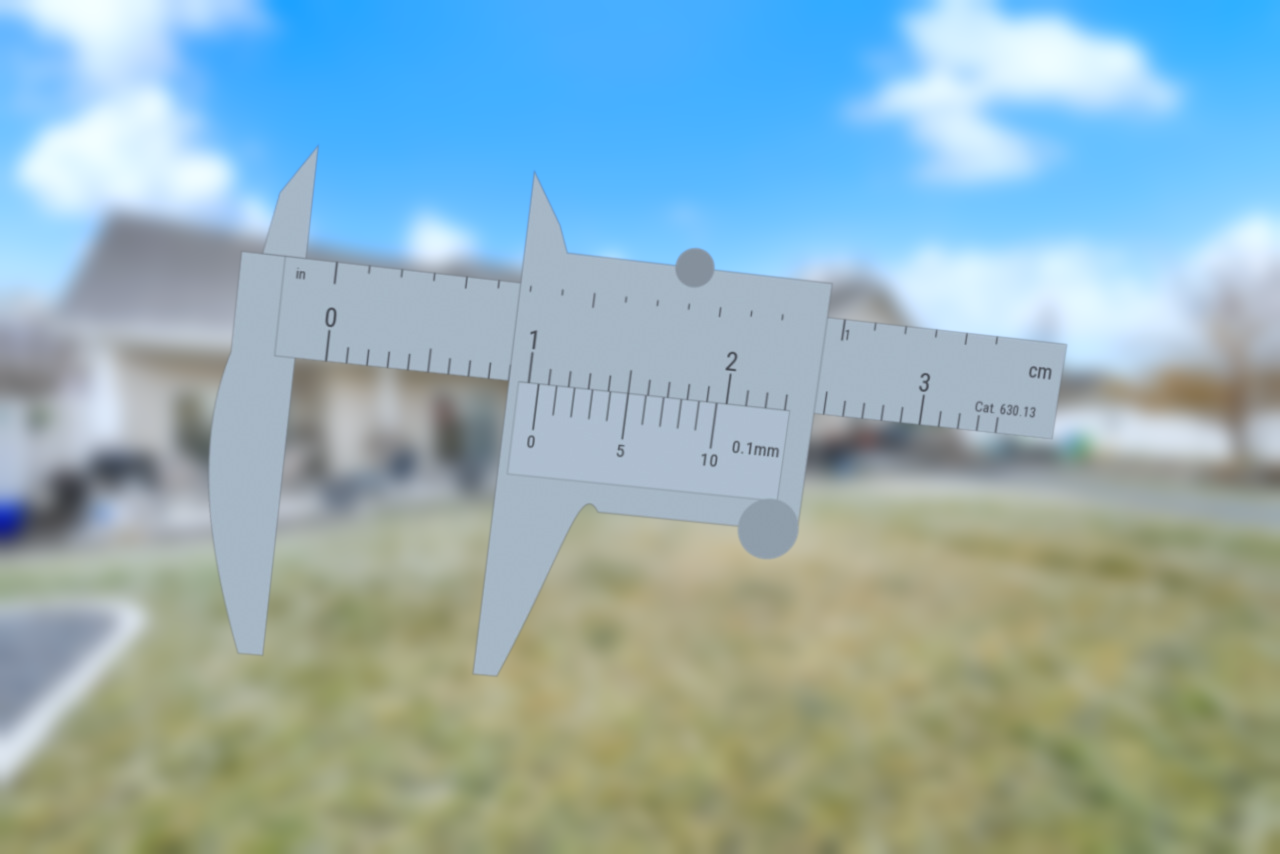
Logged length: 10.5 mm
